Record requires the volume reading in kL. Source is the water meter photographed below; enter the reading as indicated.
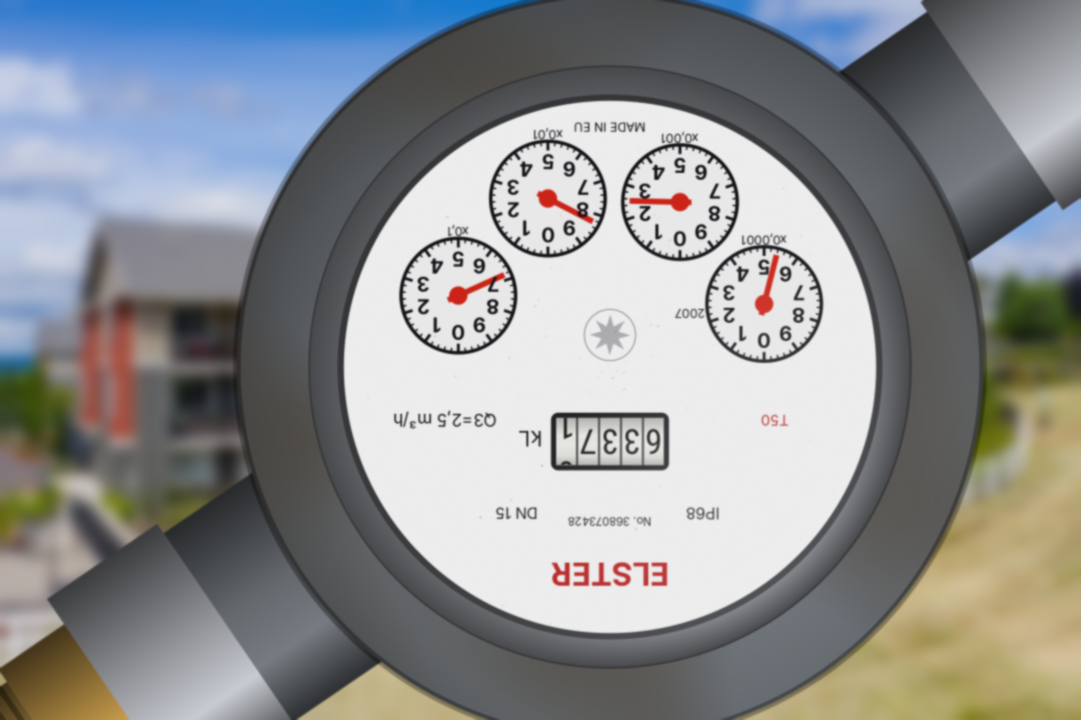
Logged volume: 63370.6825 kL
